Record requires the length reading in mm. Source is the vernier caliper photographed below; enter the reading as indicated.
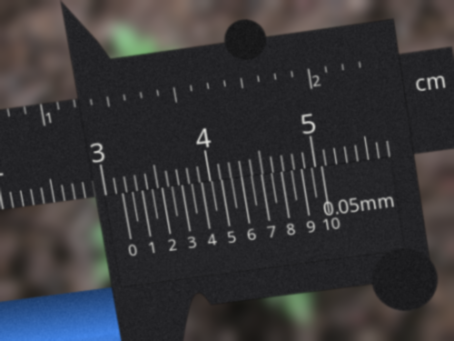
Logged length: 31.6 mm
